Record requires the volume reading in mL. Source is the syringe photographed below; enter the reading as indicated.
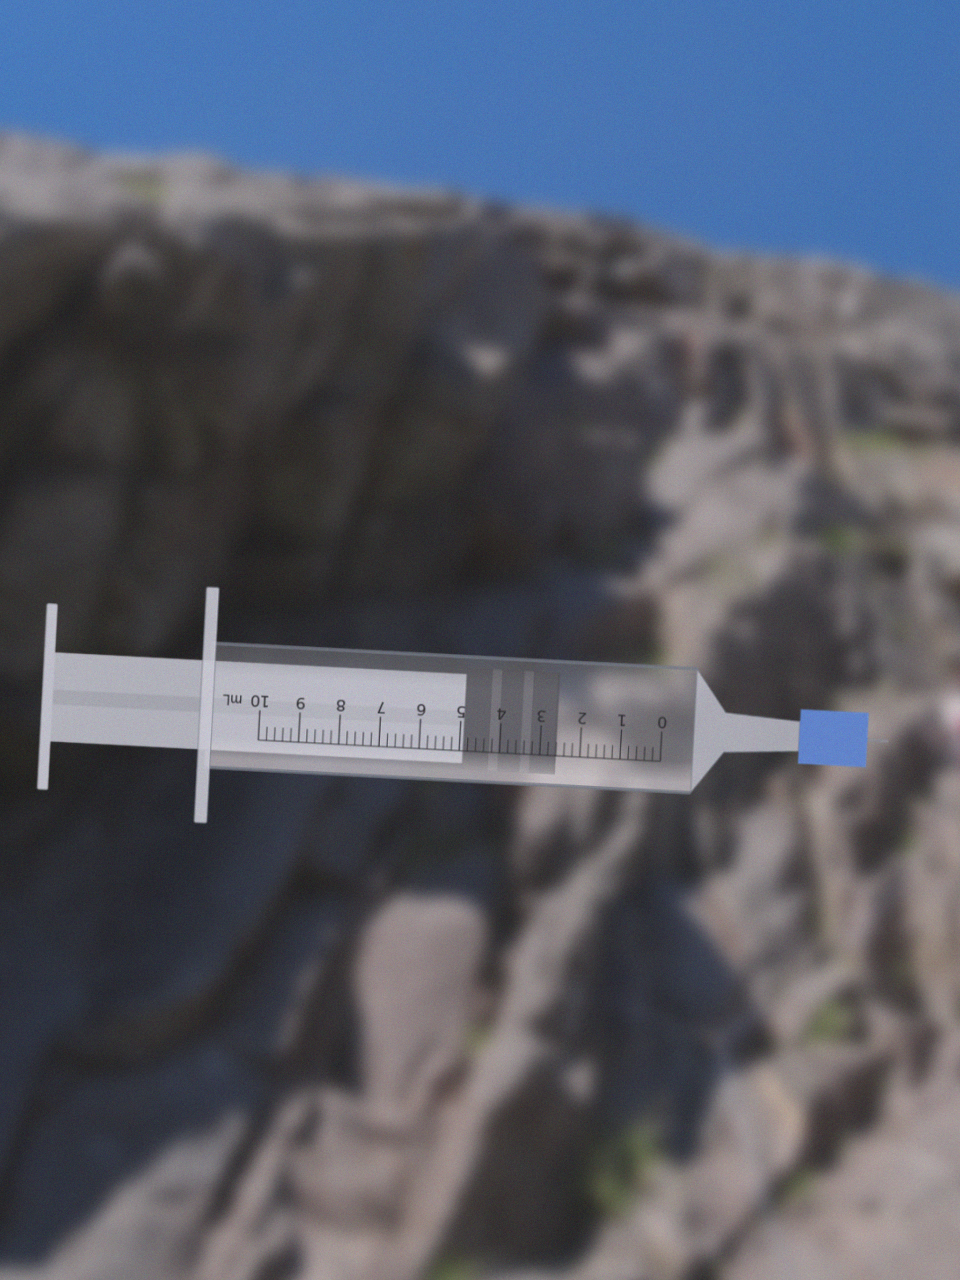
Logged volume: 2.6 mL
